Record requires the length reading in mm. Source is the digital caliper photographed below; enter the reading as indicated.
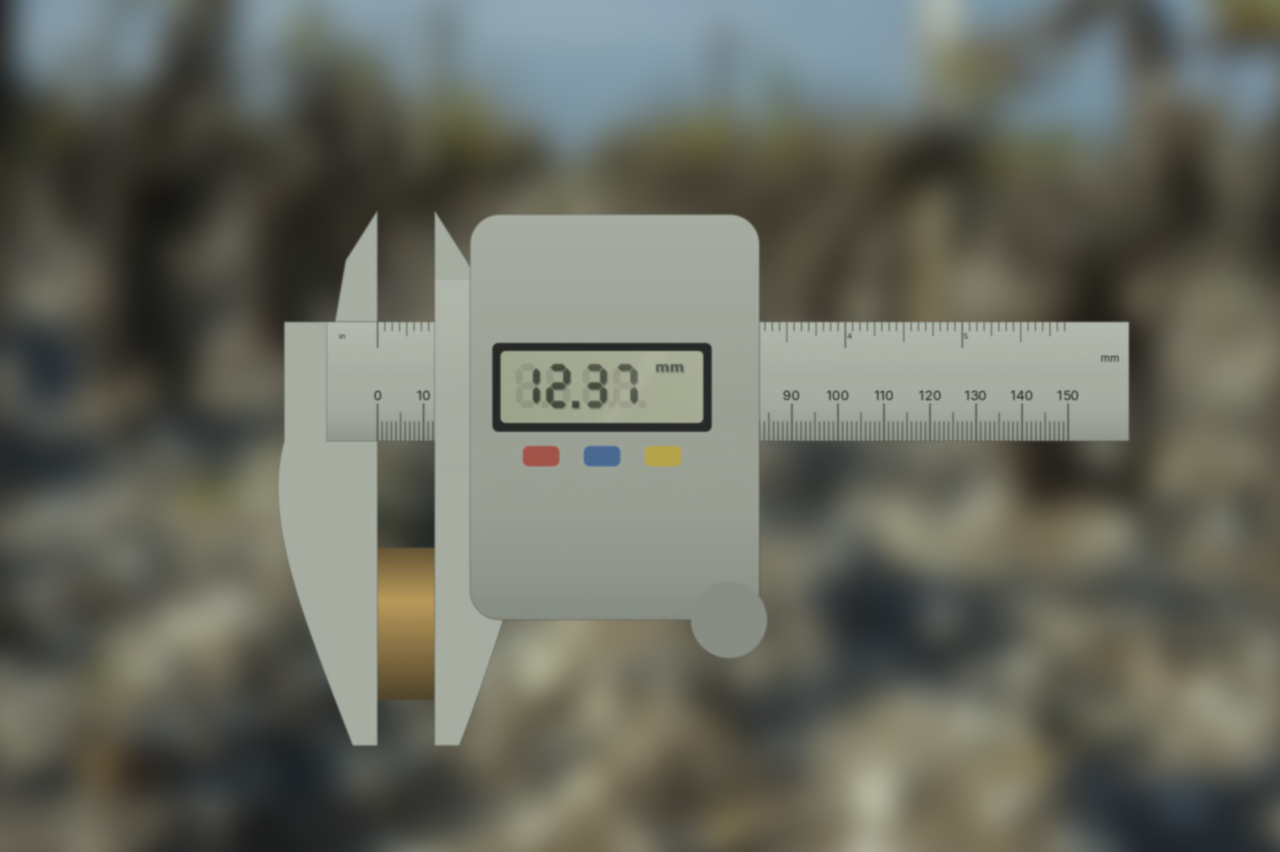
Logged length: 12.37 mm
